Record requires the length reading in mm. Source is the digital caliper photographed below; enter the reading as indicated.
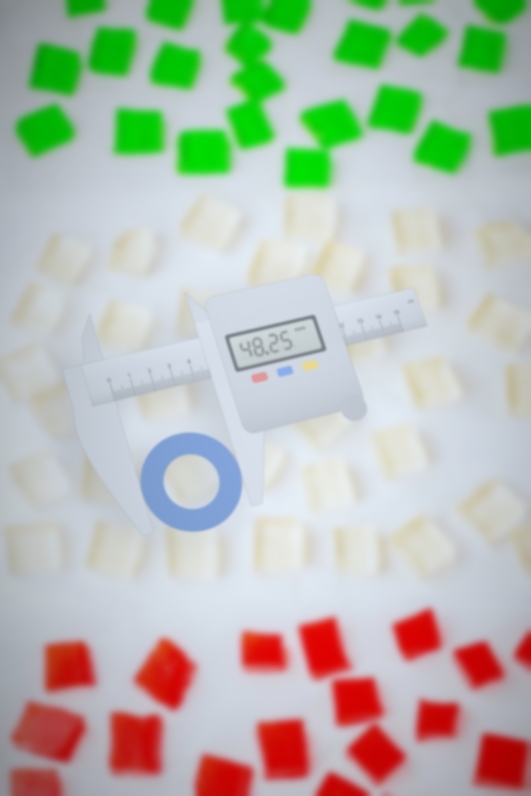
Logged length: 48.25 mm
